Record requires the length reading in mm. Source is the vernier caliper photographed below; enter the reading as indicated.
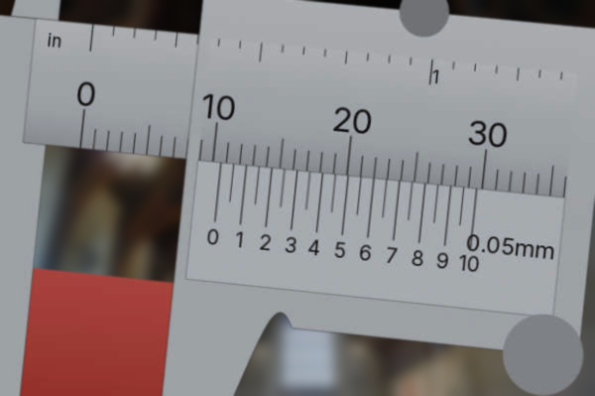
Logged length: 10.6 mm
